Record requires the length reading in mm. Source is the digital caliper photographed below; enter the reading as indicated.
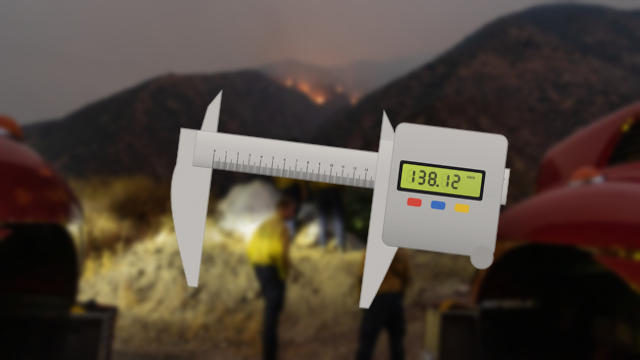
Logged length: 138.12 mm
